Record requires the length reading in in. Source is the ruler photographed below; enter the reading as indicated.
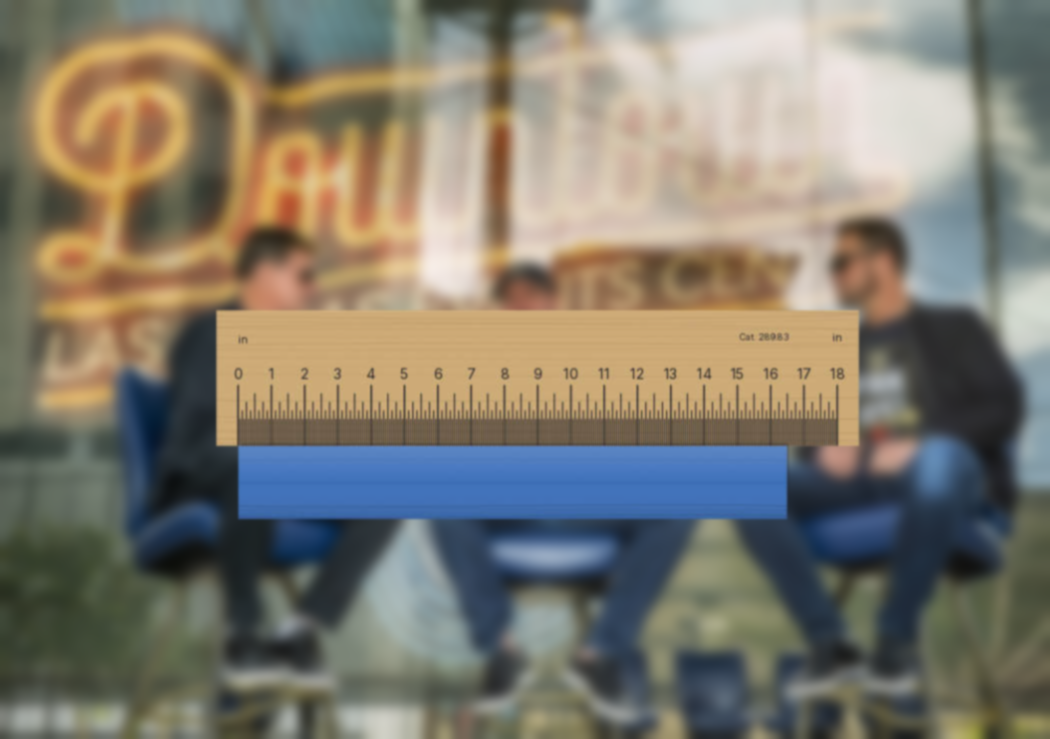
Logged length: 16.5 in
